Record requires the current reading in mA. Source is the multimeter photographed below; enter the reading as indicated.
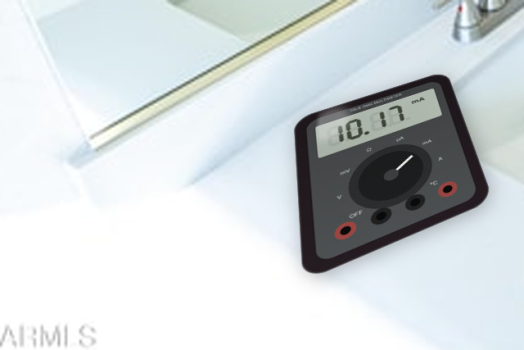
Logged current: 10.17 mA
